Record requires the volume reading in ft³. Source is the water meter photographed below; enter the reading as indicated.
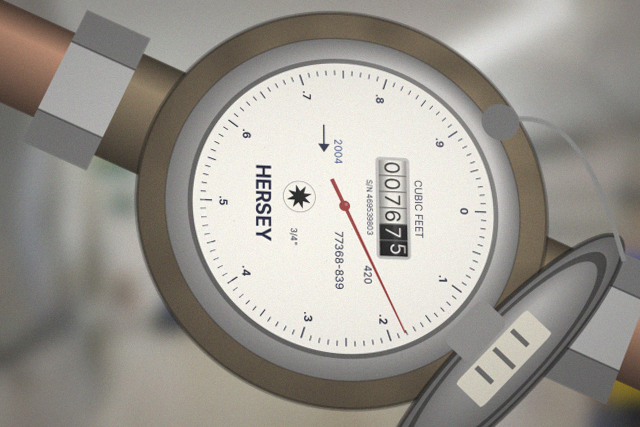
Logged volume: 7675.18 ft³
